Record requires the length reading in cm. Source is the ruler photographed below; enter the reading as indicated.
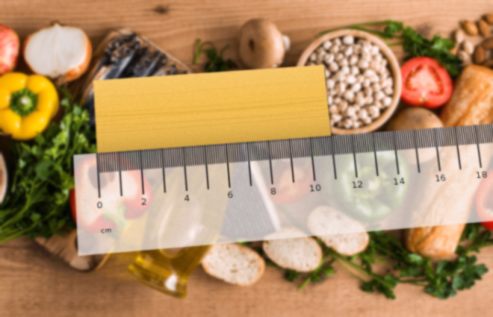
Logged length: 11 cm
